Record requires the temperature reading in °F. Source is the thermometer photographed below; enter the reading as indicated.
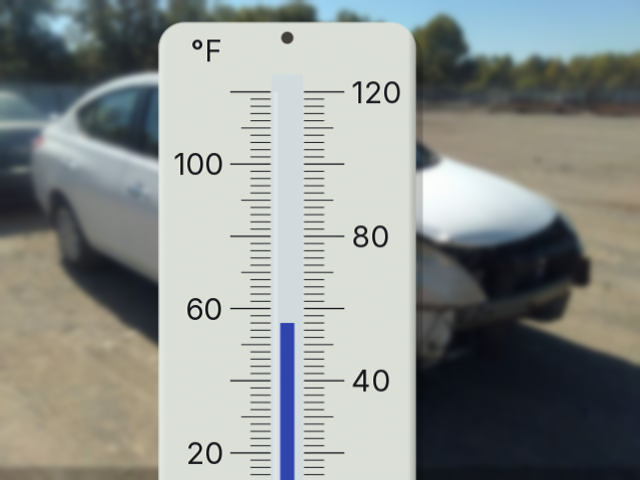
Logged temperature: 56 °F
